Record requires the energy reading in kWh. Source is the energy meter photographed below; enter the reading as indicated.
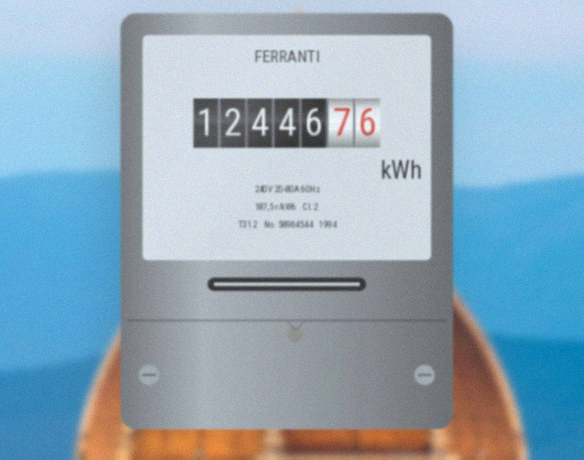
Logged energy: 12446.76 kWh
